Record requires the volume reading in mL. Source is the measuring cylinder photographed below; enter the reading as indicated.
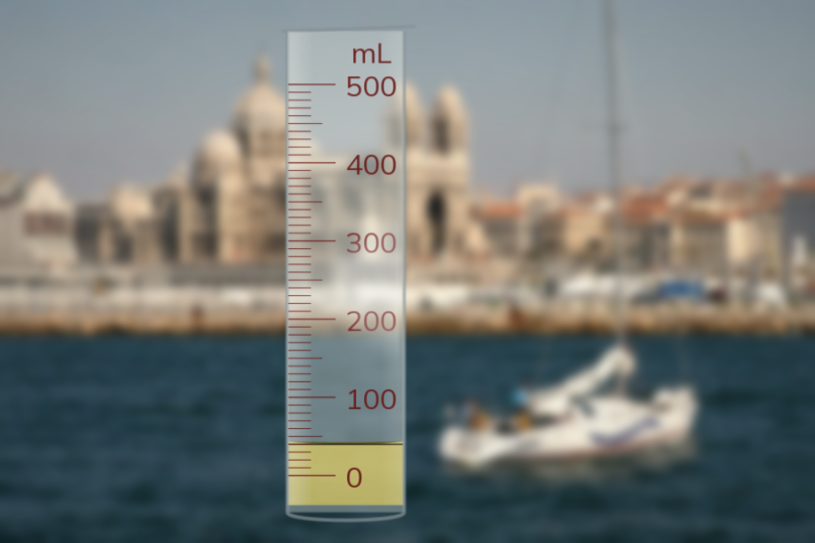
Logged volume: 40 mL
